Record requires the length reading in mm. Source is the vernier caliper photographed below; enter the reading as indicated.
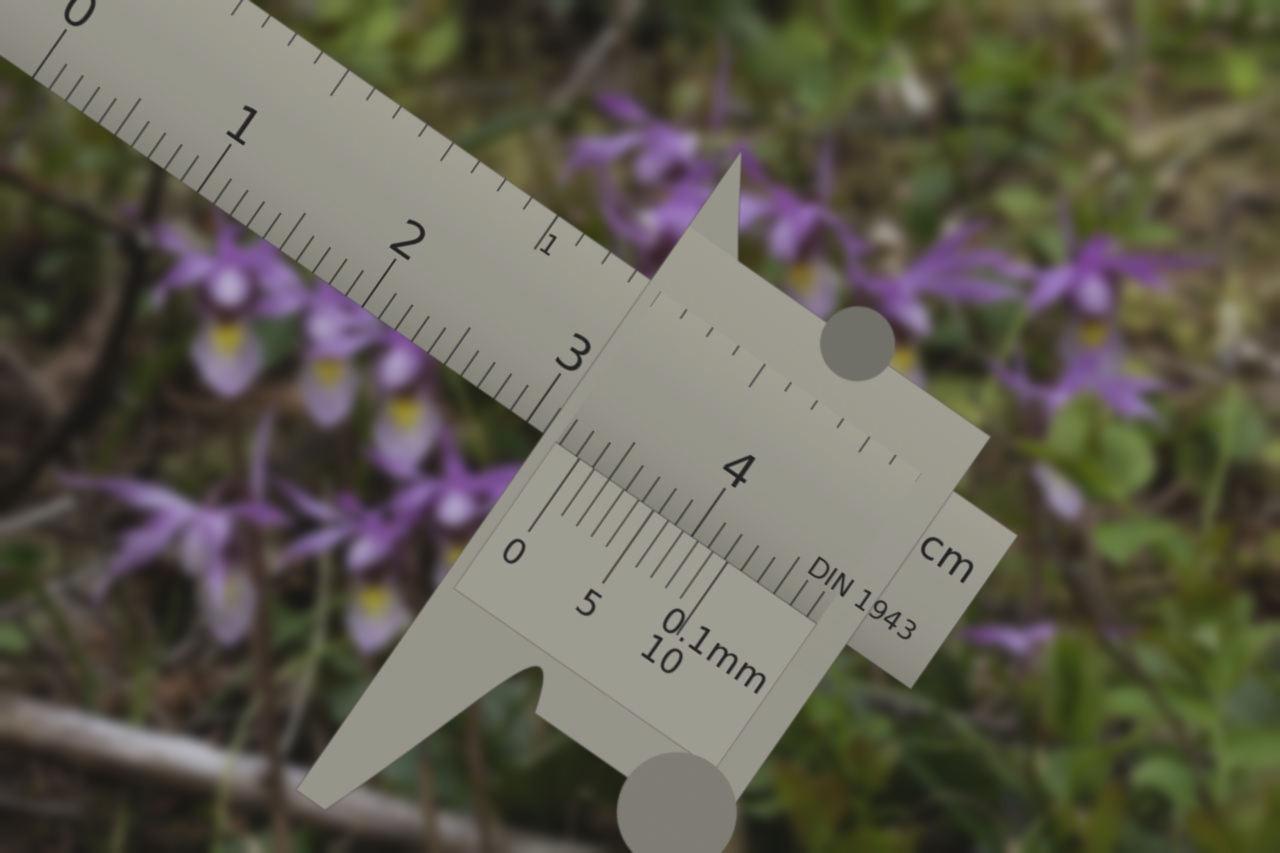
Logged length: 33.2 mm
